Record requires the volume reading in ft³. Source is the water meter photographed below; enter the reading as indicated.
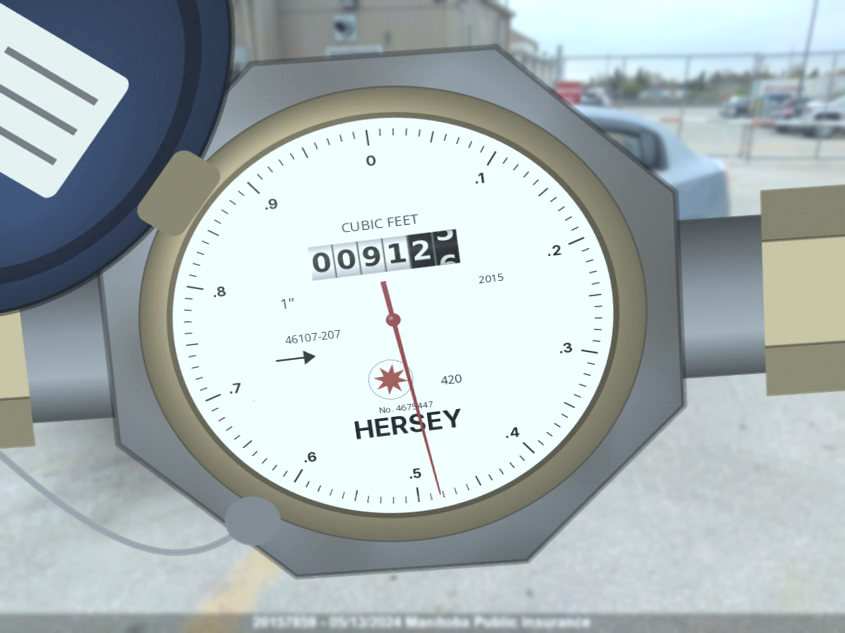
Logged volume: 9125.48 ft³
